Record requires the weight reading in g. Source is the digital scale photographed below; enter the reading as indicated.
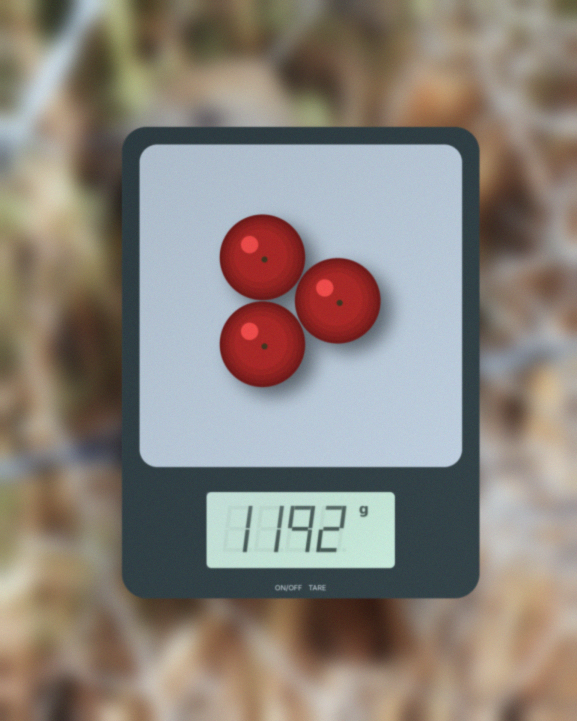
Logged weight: 1192 g
